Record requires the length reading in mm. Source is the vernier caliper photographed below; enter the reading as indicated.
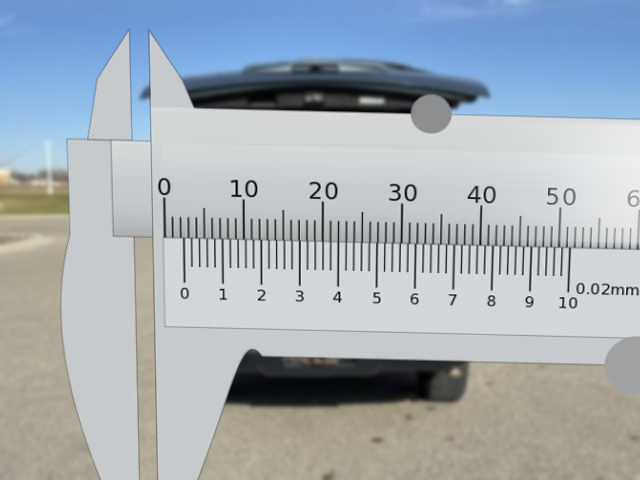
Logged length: 2.4 mm
